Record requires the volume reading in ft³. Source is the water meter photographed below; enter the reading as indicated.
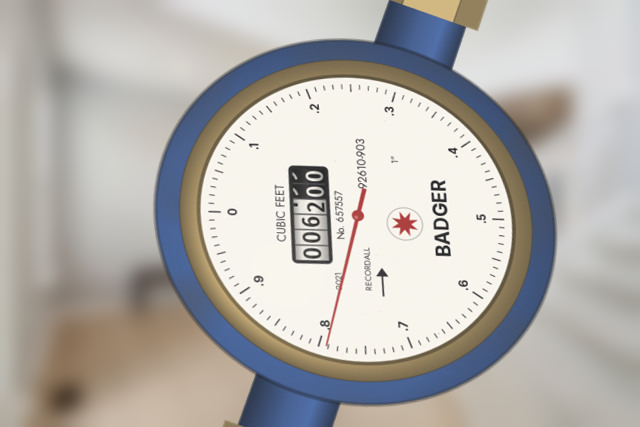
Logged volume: 6199.79 ft³
